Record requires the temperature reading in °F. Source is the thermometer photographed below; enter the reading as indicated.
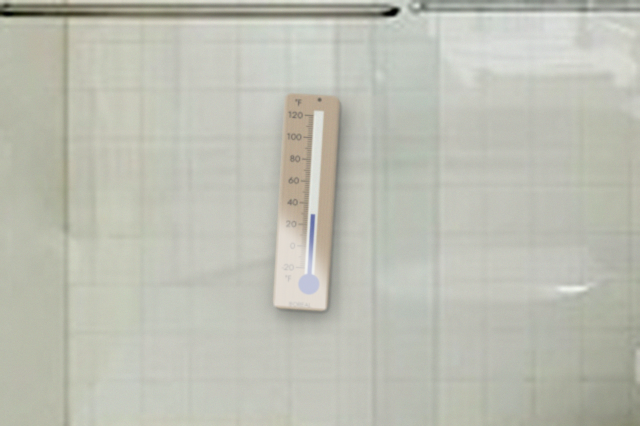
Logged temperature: 30 °F
